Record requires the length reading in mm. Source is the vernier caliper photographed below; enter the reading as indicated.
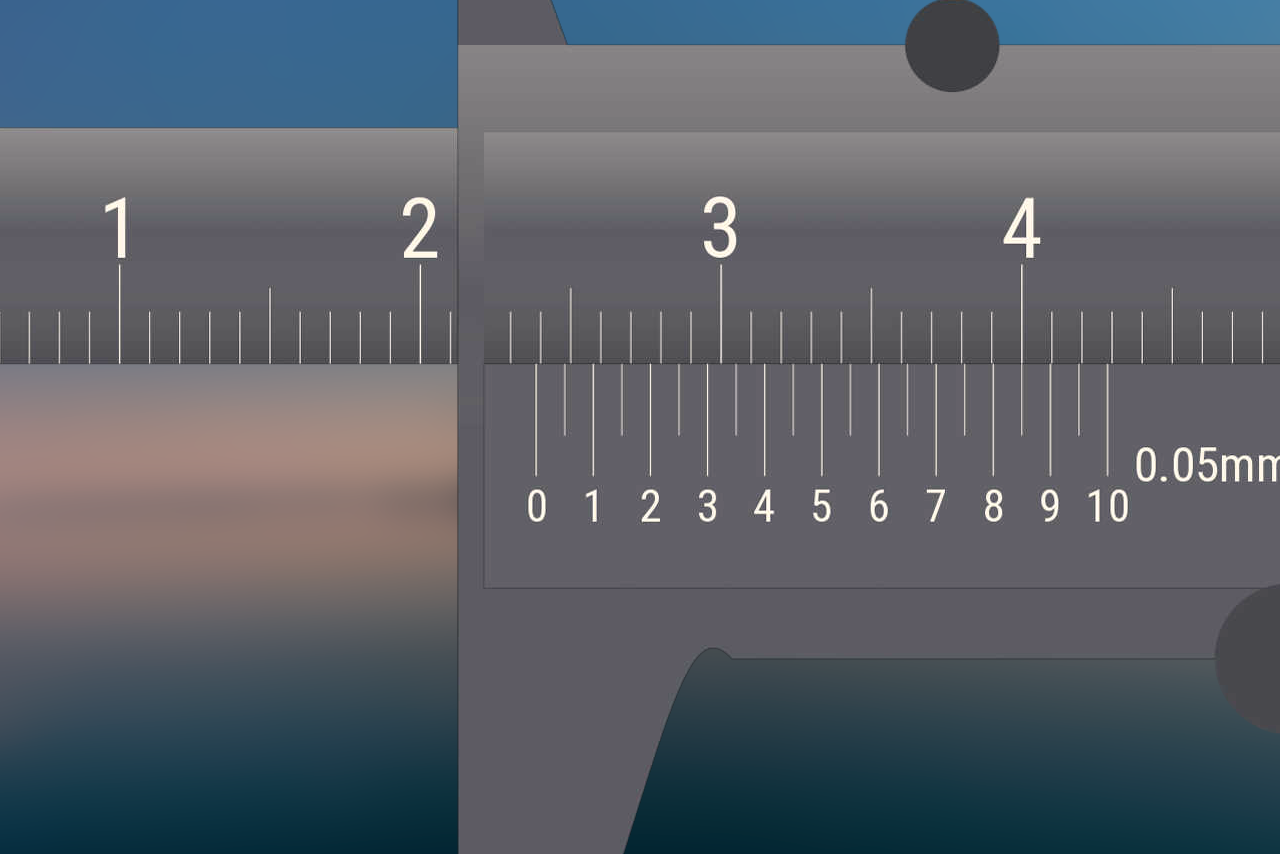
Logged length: 23.85 mm
